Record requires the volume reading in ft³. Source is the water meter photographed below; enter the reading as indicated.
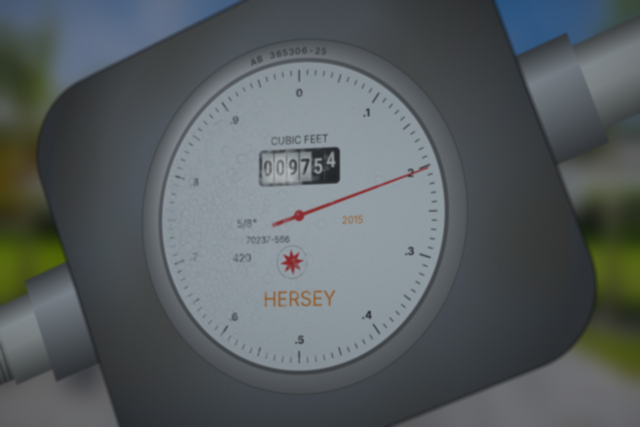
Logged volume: 9754.20 ft³
